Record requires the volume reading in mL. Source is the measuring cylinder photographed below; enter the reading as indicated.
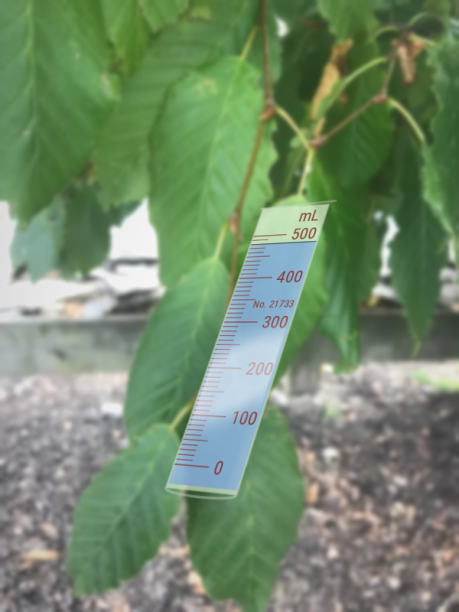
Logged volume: 480 mL
